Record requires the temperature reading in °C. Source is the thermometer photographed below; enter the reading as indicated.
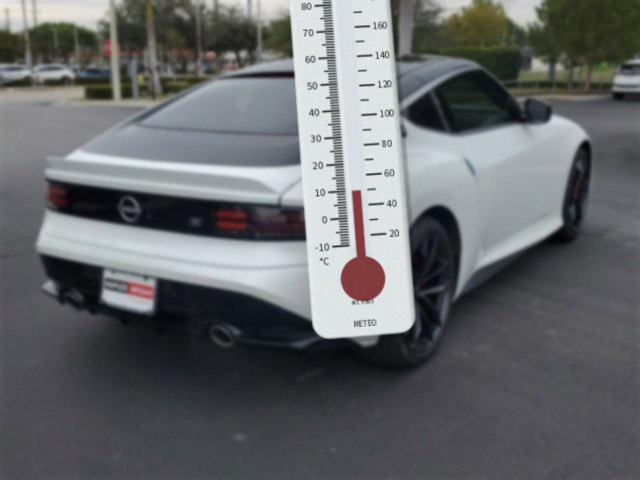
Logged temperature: 10 °C
